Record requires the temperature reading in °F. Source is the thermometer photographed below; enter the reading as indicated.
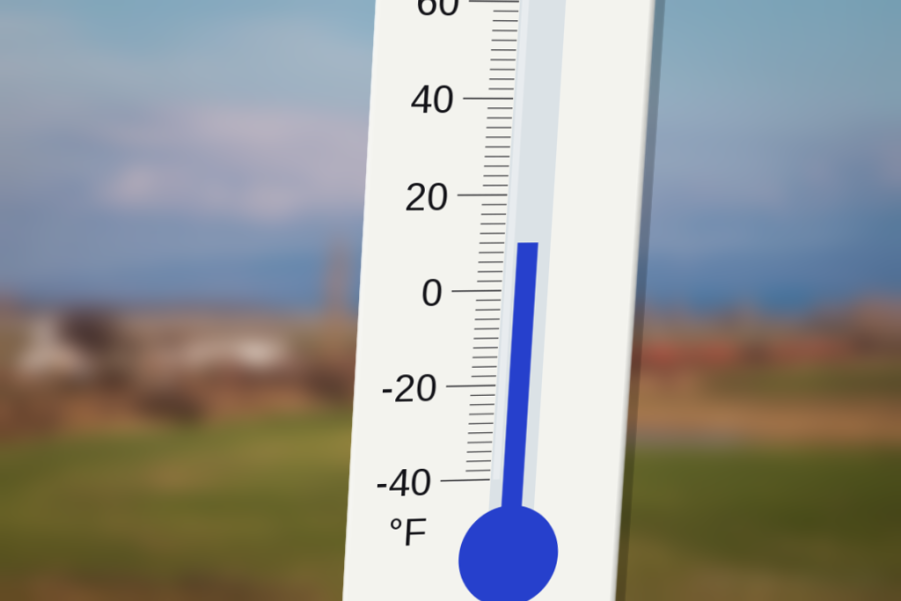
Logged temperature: 10 °F
